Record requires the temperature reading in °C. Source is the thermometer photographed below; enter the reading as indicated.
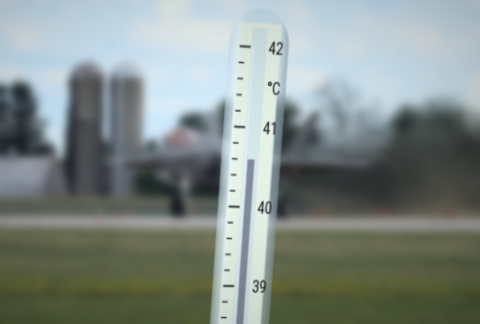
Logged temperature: 40.6 °C
